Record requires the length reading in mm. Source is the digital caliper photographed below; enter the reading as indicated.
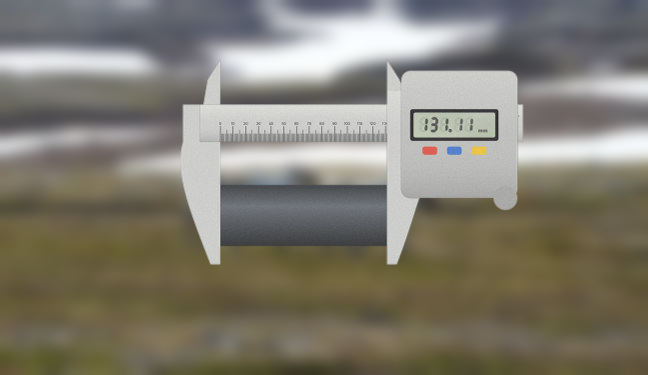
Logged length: 131.11 mm
